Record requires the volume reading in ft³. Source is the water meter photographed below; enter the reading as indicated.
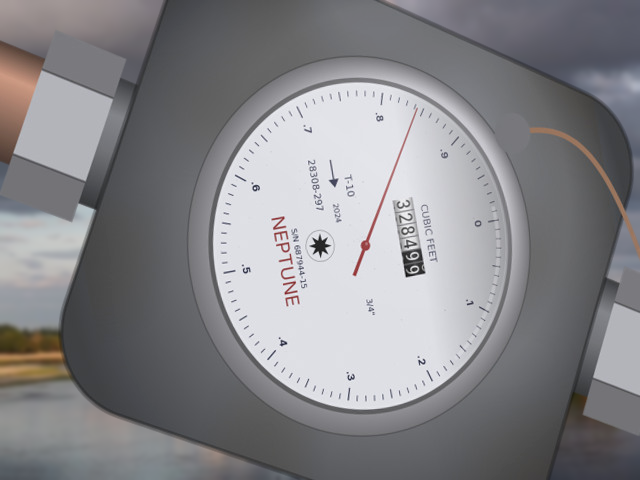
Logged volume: 328498.84 ft³
